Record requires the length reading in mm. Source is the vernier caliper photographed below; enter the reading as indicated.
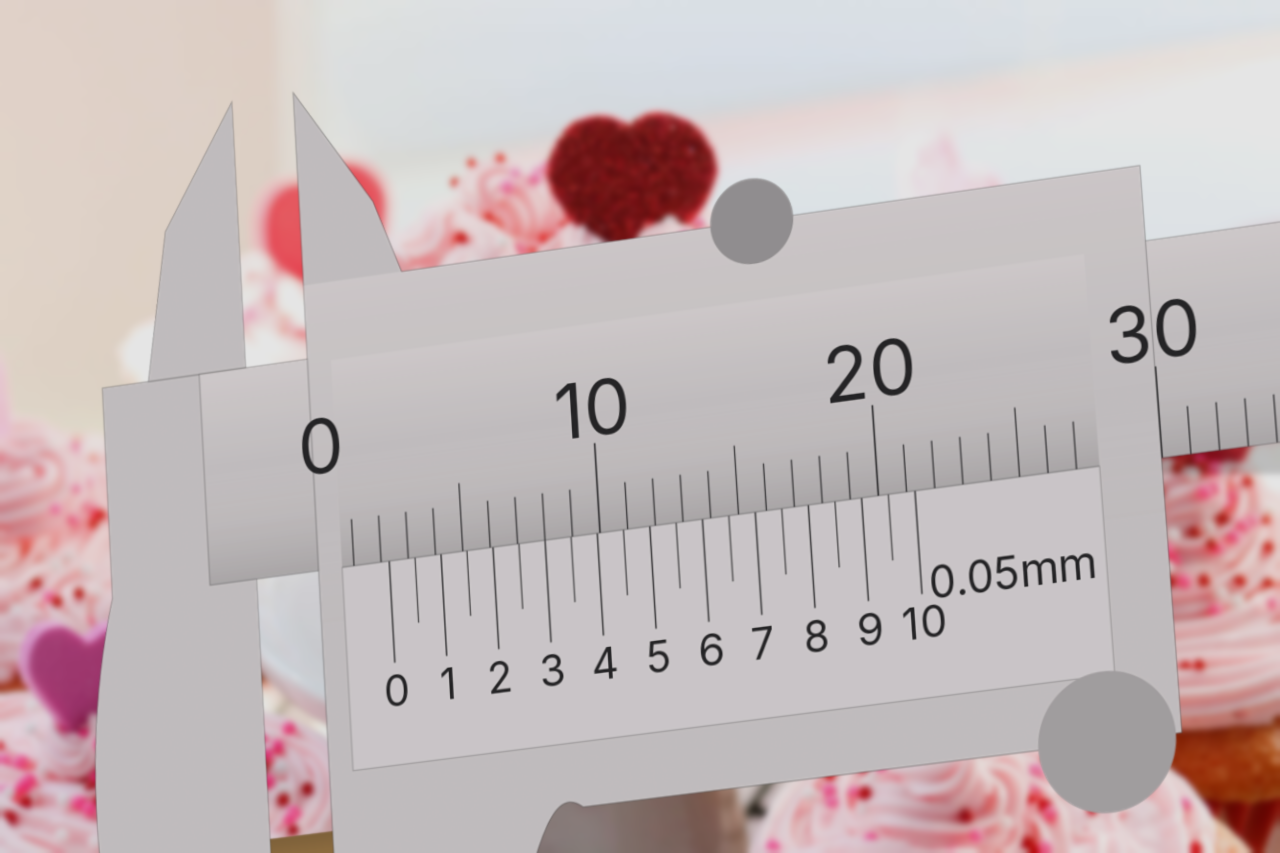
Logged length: 2.30 mm
